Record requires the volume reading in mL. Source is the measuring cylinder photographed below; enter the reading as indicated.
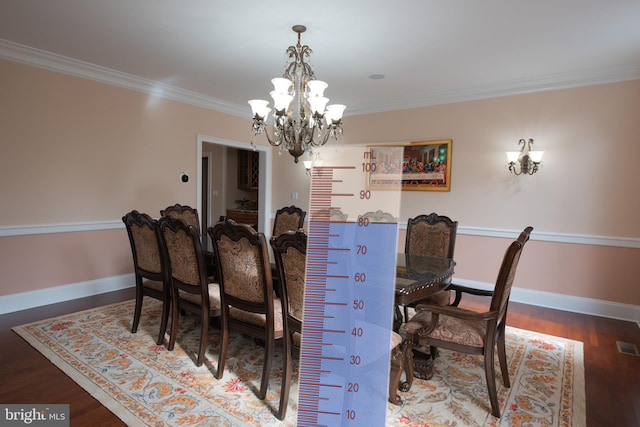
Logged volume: 80 mL
